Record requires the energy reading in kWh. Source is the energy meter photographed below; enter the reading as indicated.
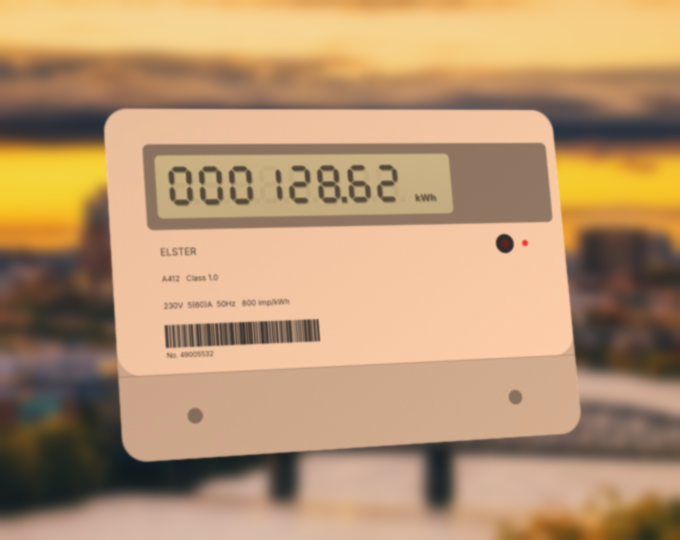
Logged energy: 128.62 kWh
